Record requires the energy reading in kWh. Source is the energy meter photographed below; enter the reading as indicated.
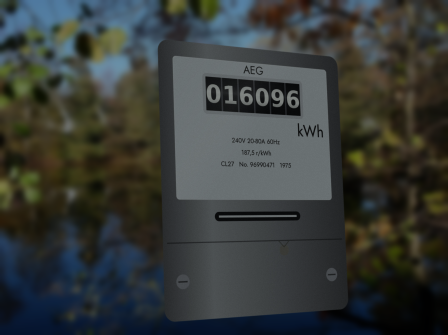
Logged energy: 16096 kWh
